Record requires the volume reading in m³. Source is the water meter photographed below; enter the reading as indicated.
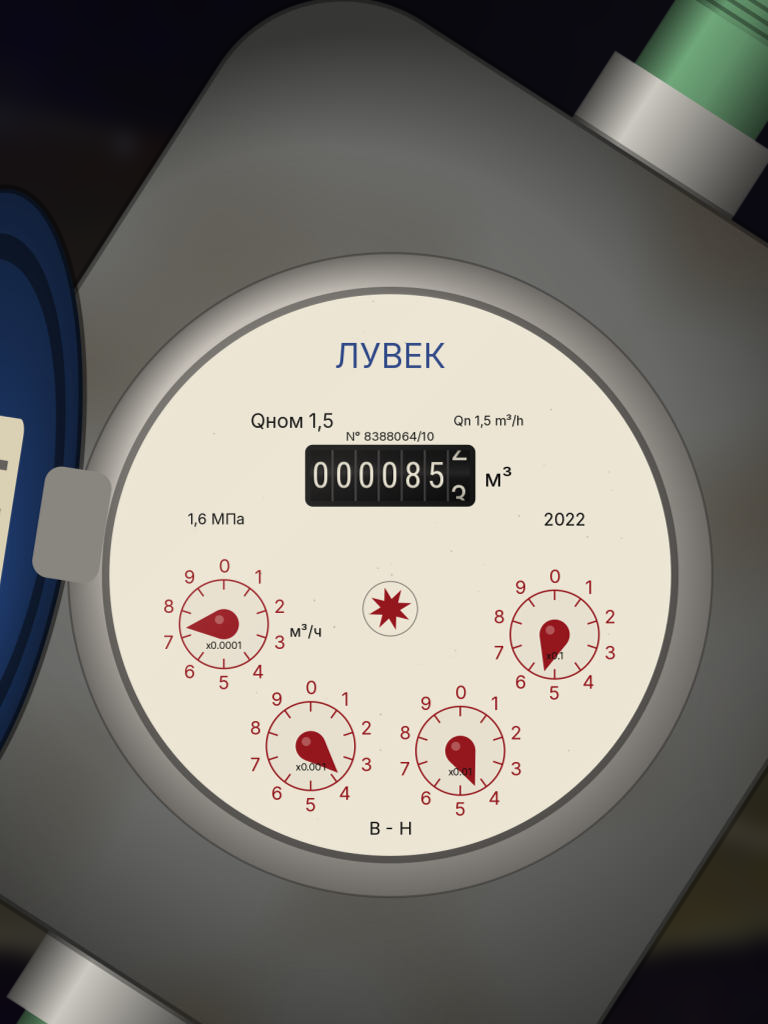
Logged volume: 852.5437 m³
